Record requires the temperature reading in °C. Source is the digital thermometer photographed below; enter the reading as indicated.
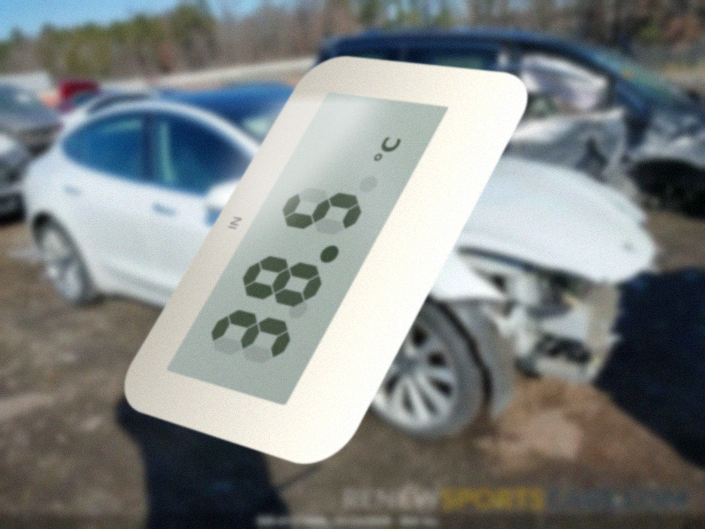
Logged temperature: 38.5 °C
